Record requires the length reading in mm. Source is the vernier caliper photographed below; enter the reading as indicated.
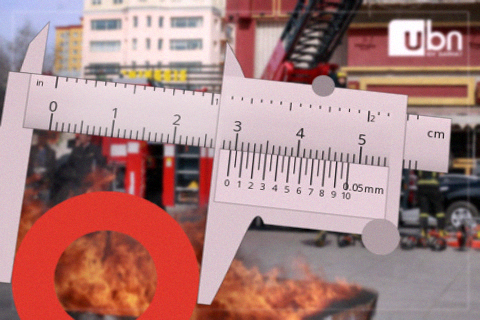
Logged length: 29.2 mm
